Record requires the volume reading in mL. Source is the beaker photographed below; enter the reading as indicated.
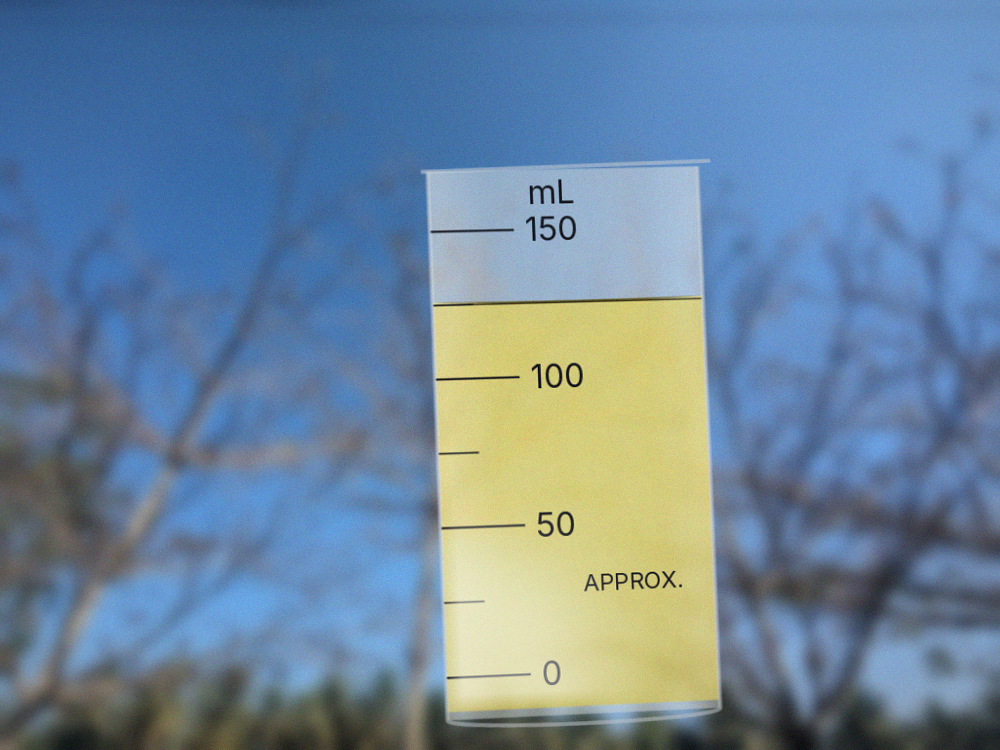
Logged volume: 125 mL
